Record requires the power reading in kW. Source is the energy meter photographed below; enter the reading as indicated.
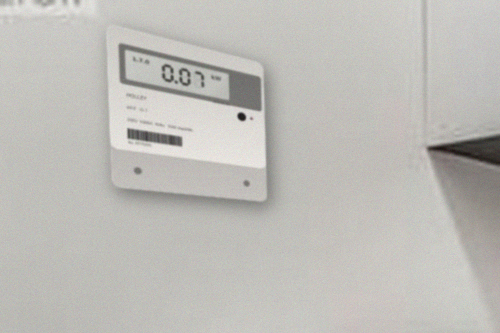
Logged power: 0.07 kW
